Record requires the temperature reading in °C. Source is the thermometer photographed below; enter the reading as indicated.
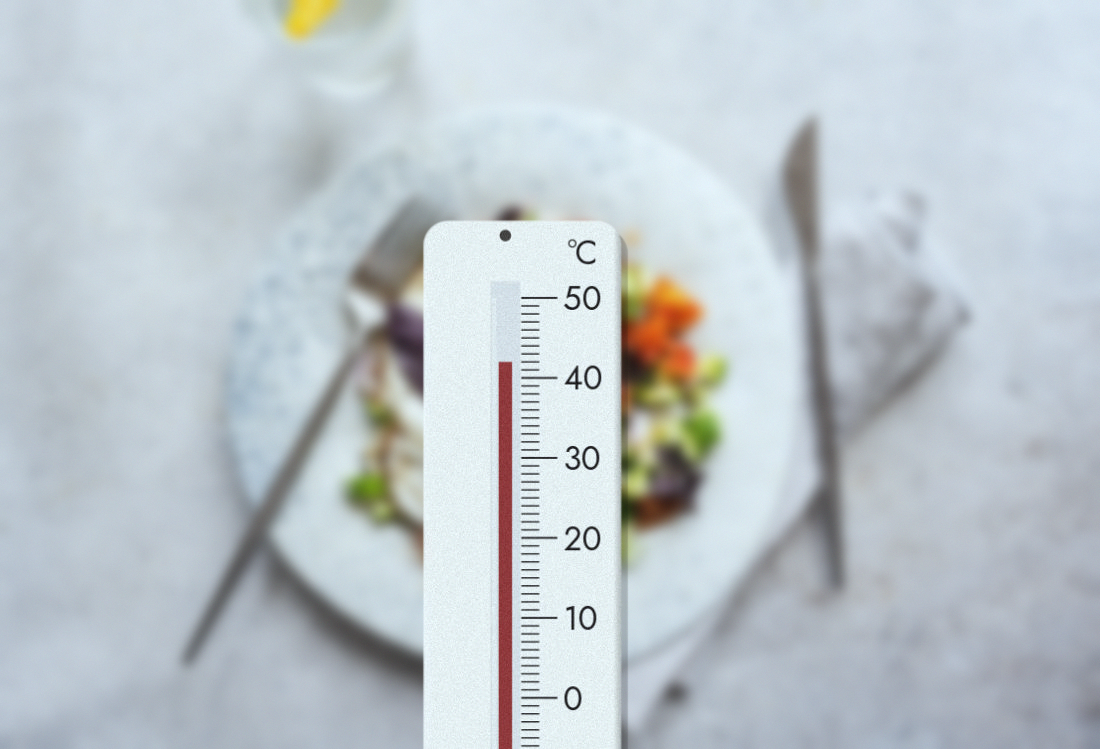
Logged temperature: 42 °C
